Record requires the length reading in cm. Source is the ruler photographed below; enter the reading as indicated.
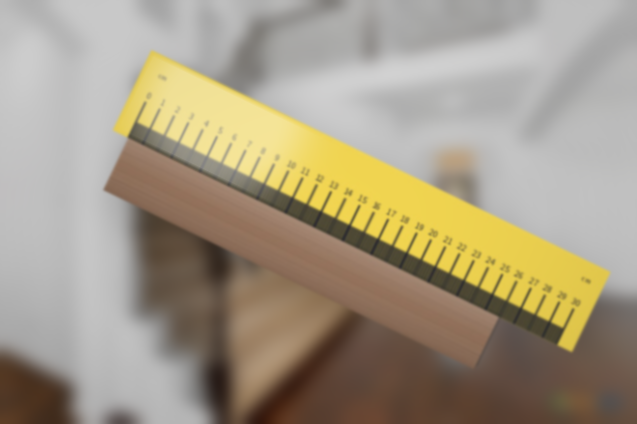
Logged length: 26 cm
